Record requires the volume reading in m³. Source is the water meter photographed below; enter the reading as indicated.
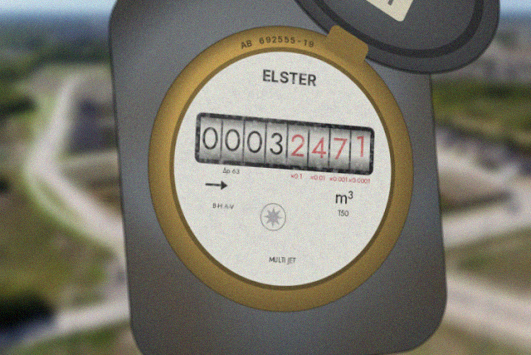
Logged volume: 3.2471 m³
